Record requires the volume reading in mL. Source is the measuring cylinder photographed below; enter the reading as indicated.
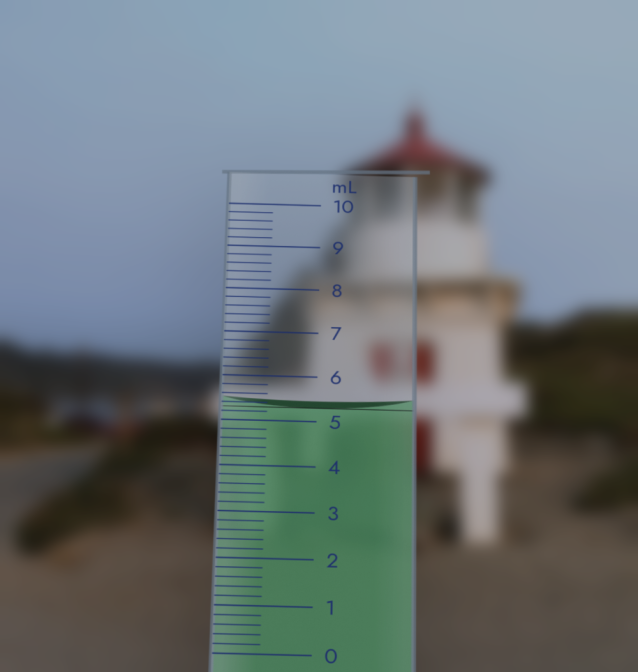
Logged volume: 5.3 mL
